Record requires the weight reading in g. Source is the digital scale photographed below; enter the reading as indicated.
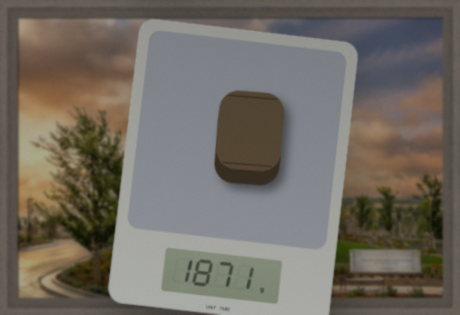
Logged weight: 1871 g
